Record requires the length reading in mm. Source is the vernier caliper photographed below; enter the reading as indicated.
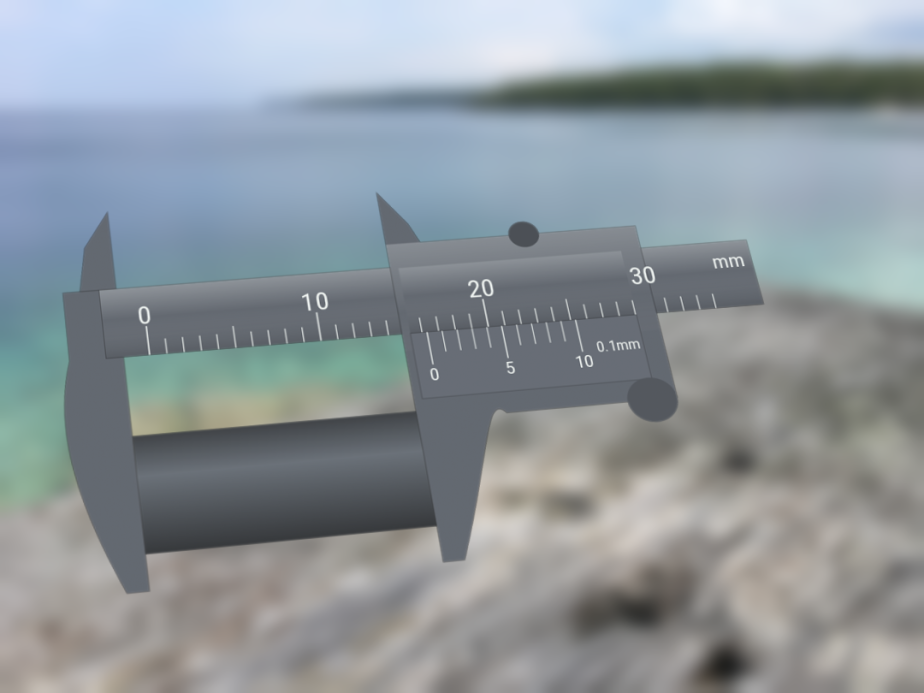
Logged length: 16.3 mm
